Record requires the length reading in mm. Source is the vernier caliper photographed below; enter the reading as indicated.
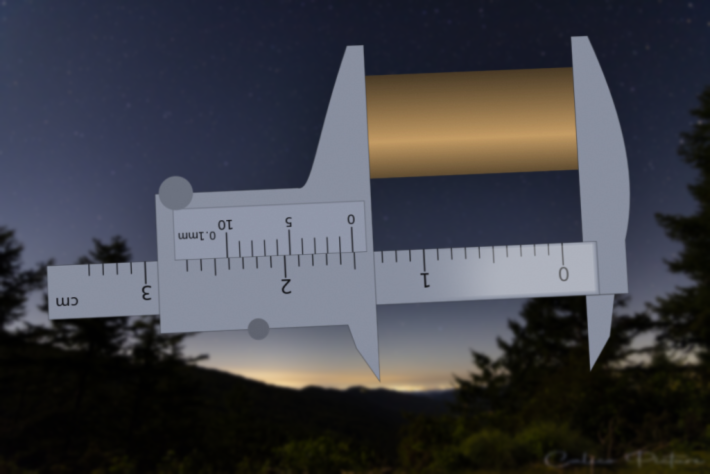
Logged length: 15.1 mm
